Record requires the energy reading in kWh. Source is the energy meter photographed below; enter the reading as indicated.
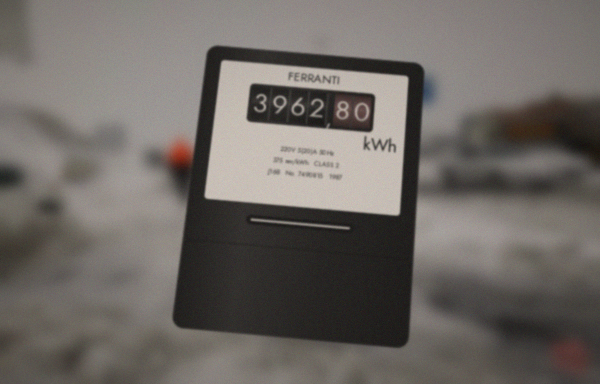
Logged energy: 3962.80 kWh
